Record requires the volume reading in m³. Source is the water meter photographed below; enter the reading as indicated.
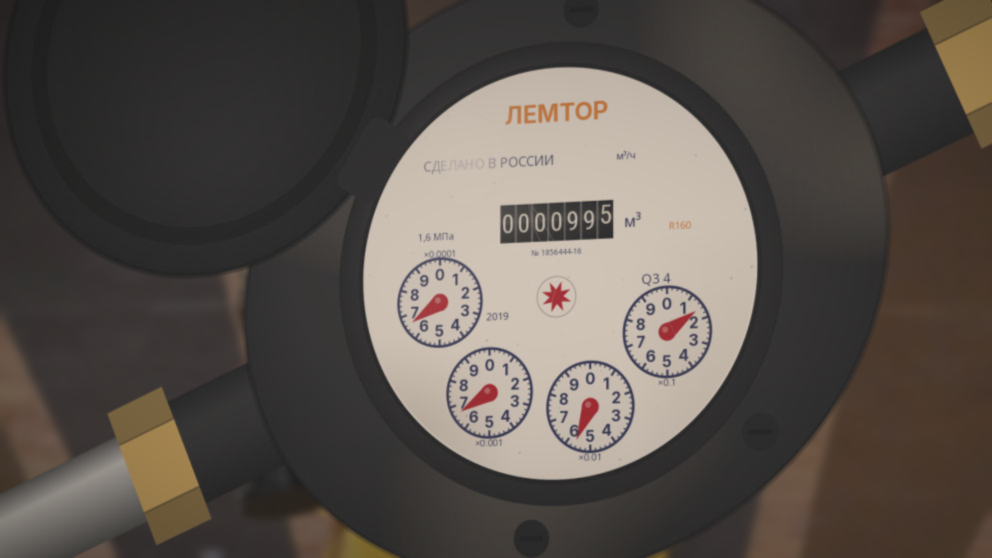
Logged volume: 995.1566 m³
